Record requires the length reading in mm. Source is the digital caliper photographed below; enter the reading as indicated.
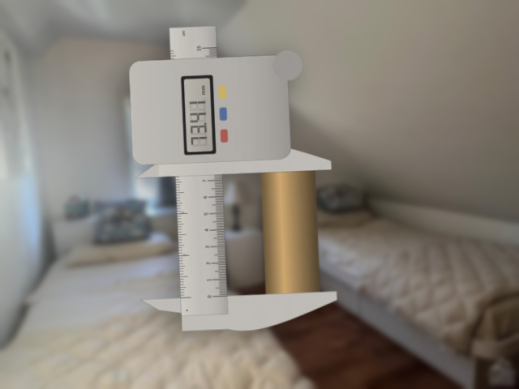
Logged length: 73.41 mm
